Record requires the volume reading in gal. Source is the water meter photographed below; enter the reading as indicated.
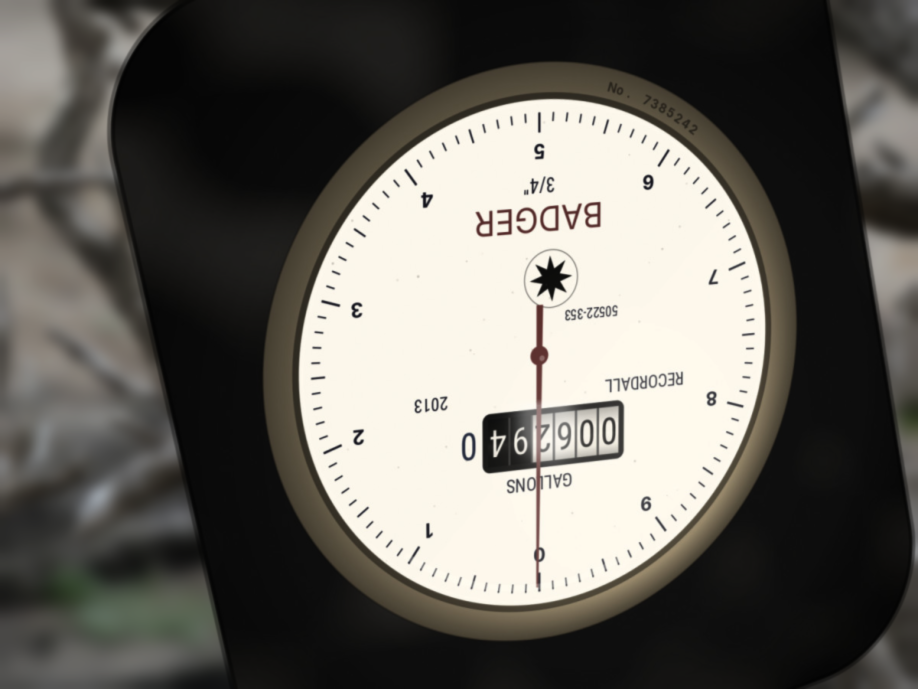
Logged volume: 62940.0 gal
